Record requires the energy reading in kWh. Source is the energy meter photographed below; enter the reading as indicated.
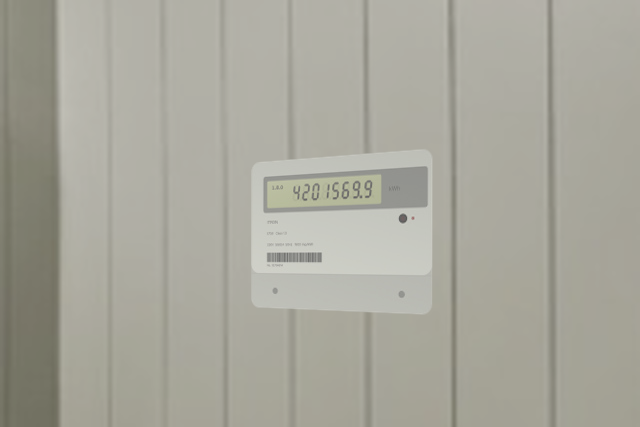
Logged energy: 4201569.9 kWh
